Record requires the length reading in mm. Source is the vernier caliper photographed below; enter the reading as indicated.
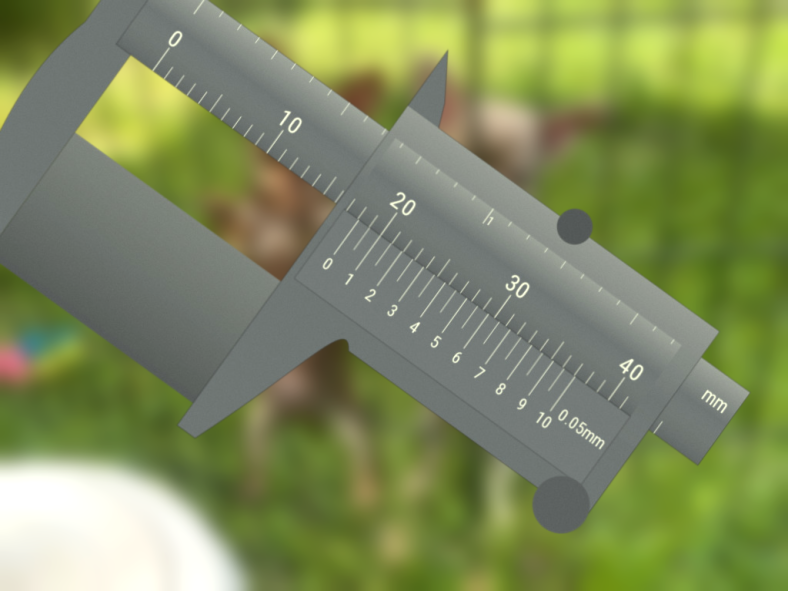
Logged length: 18.1 mm
